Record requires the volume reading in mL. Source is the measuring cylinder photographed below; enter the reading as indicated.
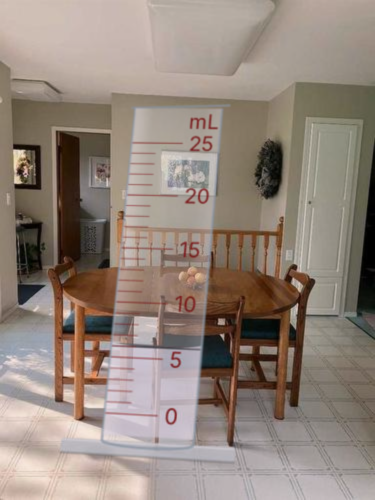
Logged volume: 6 mL
